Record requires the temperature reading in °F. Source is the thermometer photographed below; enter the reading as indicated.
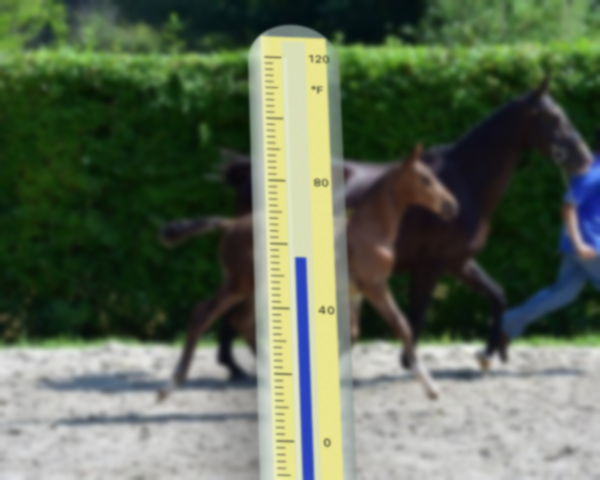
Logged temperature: 56 °F
